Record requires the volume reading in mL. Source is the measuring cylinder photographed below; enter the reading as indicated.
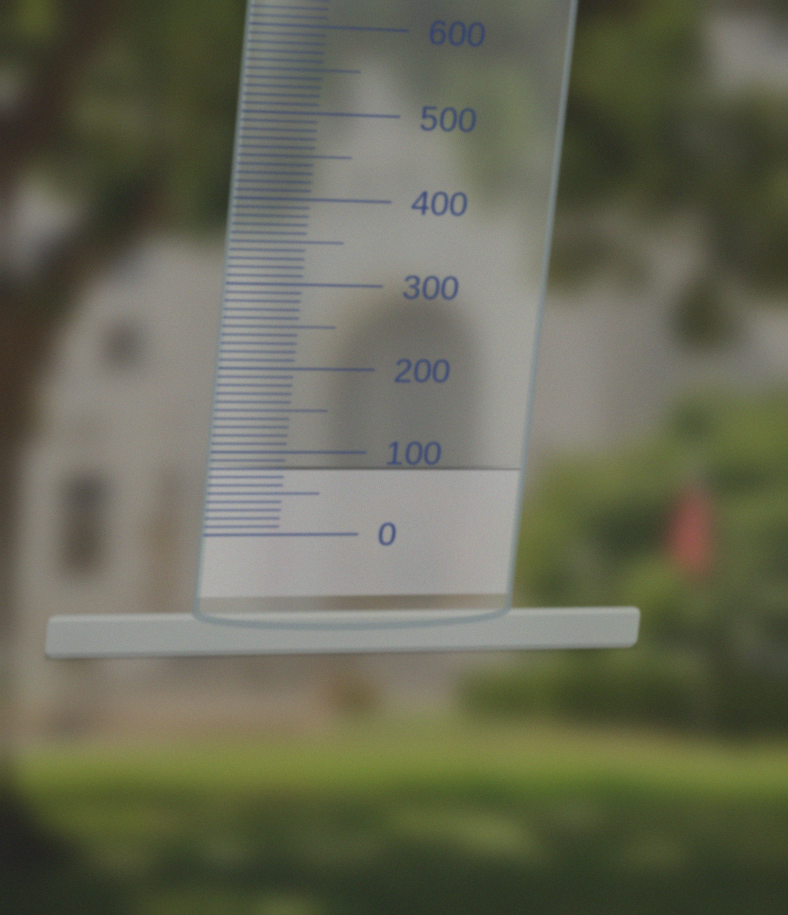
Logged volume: 80 mL
